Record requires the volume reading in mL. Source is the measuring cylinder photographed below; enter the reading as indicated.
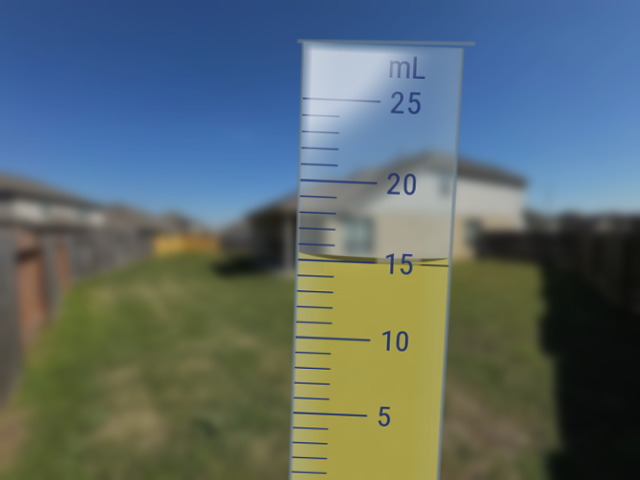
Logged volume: 15 mL
